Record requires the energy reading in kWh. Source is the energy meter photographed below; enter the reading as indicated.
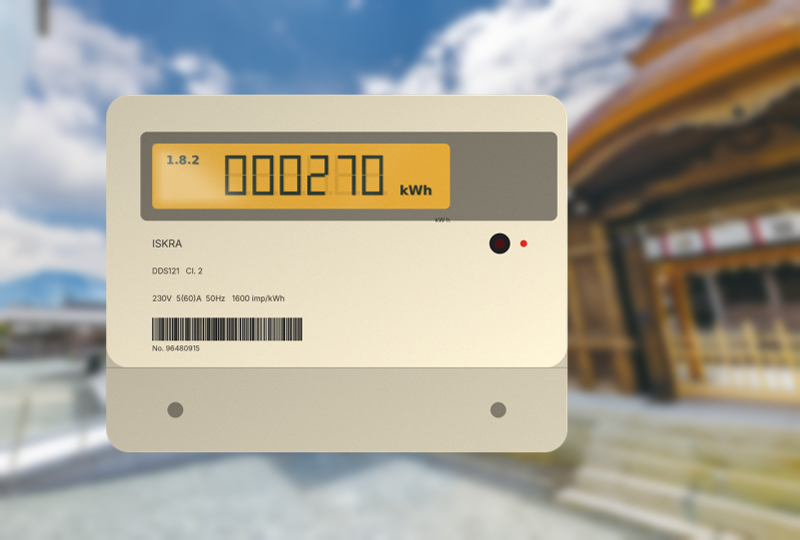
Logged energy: 270 kWh
